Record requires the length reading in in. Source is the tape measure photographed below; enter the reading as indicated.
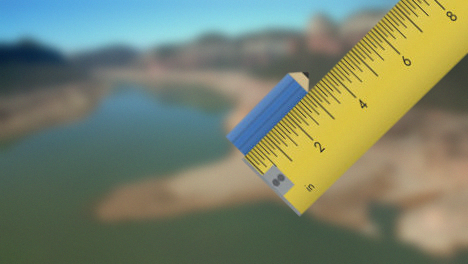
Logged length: 3.5 in
